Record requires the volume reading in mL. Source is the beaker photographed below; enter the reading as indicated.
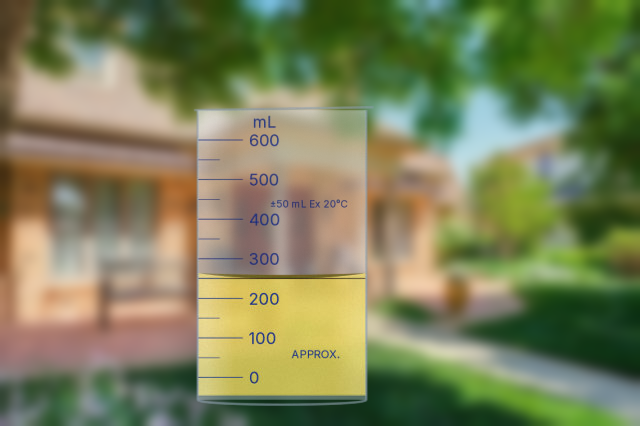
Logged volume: 250 mL
